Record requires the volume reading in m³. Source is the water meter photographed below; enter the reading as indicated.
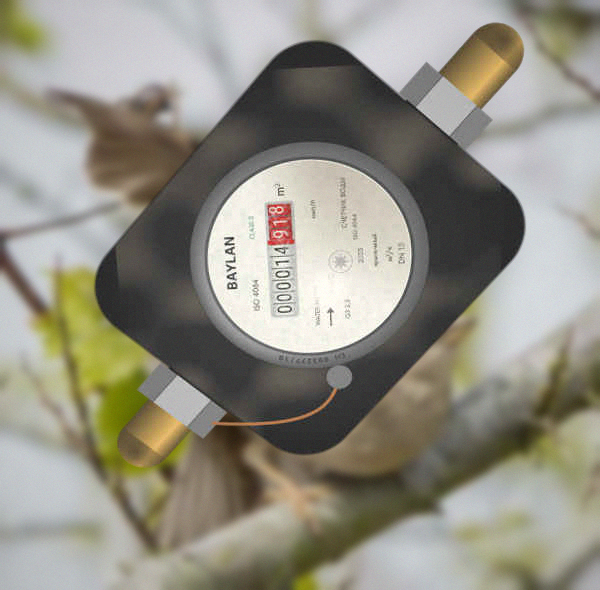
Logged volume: 14.918 m³
